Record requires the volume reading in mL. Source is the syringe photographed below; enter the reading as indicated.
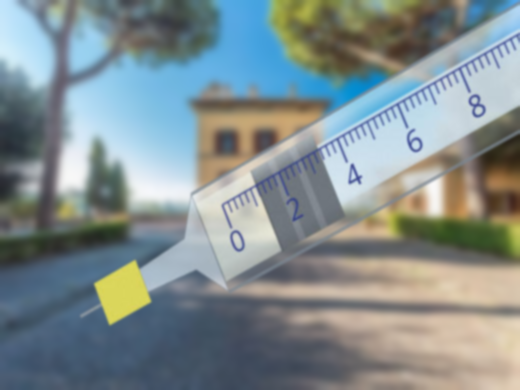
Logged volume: 1.2 mL
